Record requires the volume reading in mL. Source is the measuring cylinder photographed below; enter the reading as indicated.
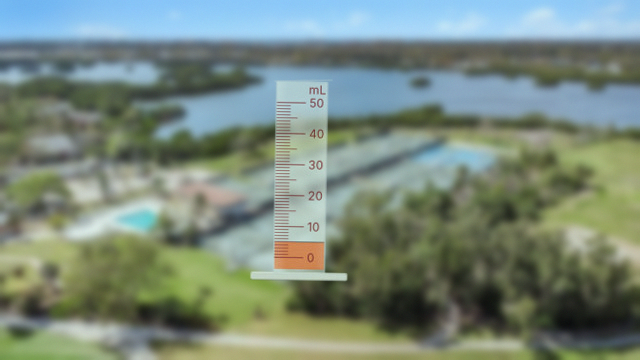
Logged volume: 5 mL
